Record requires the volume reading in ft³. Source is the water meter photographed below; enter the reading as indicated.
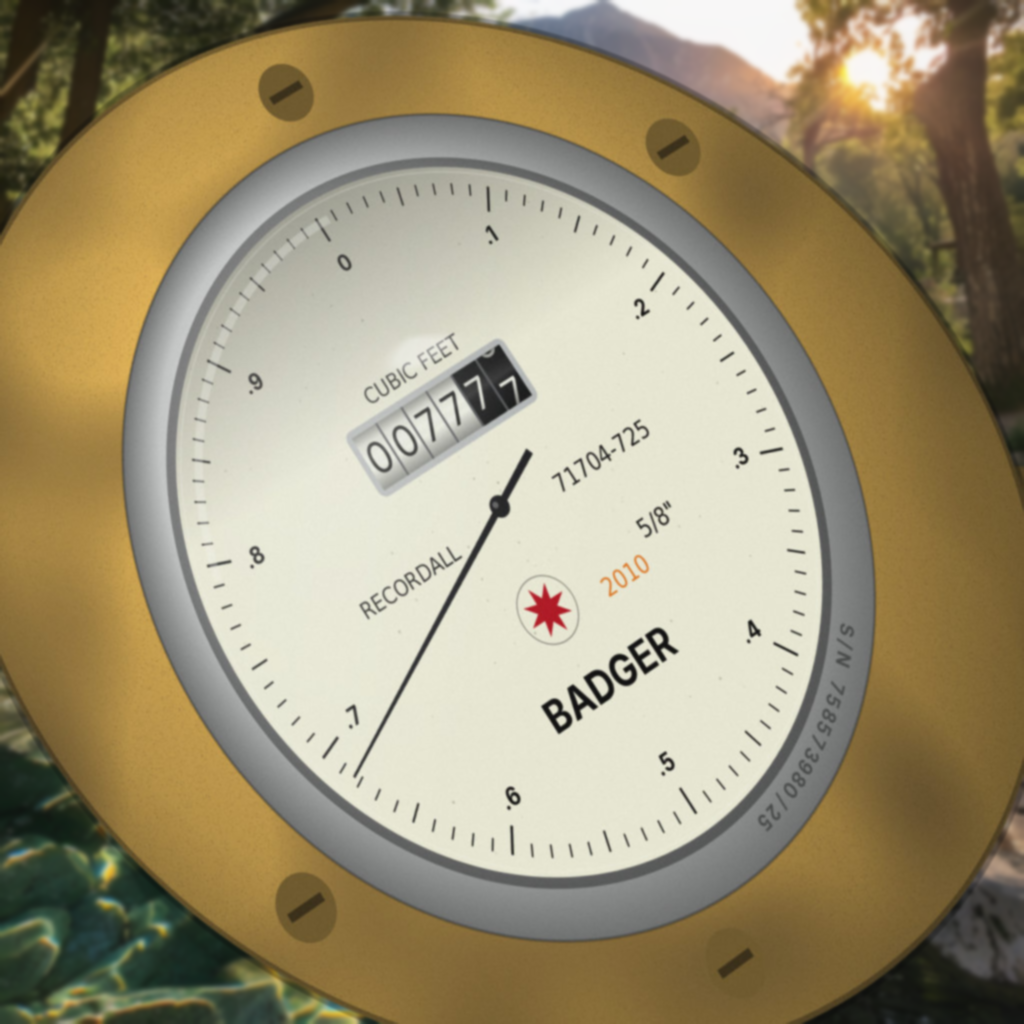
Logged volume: 7776.68 ft³
